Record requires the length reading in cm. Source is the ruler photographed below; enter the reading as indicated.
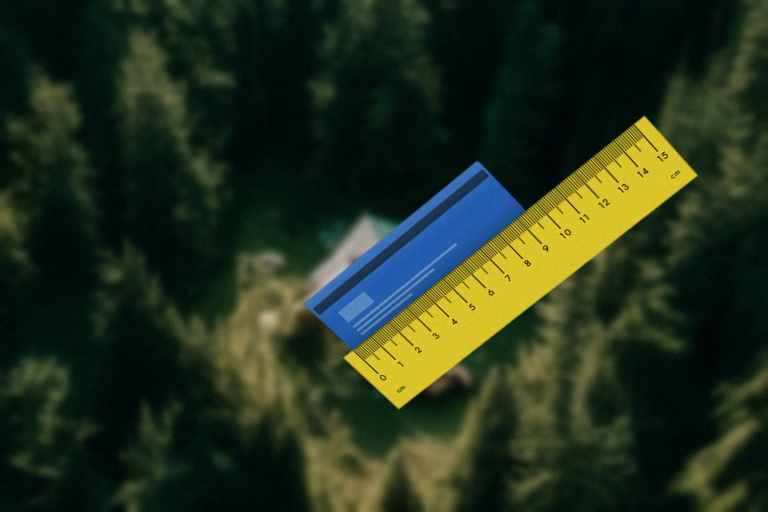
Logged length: 9.5 cm
